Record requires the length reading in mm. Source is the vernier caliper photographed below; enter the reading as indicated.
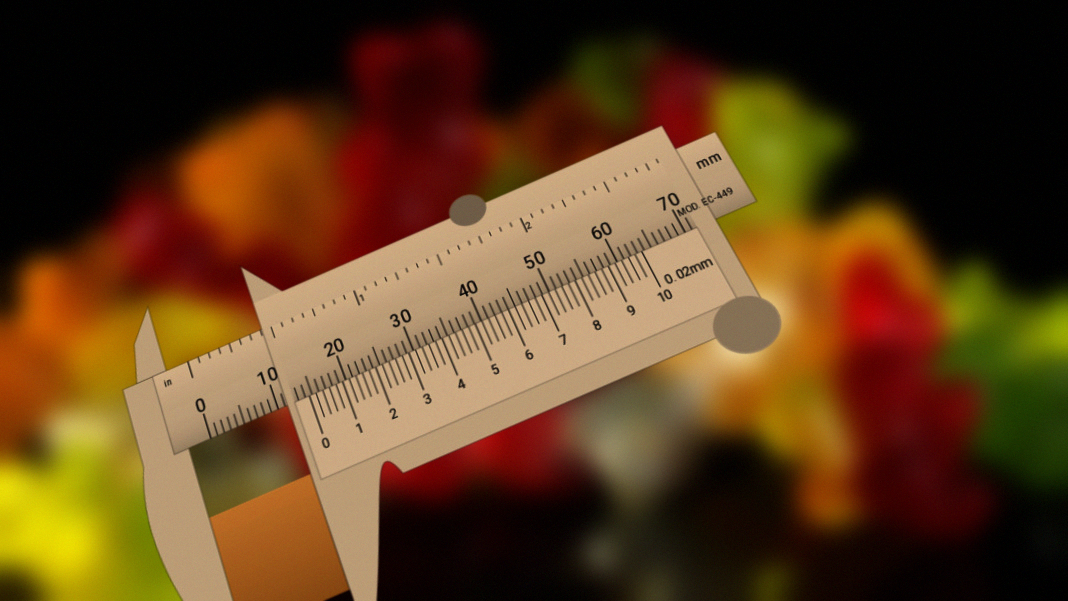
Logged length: 14.6 mm
